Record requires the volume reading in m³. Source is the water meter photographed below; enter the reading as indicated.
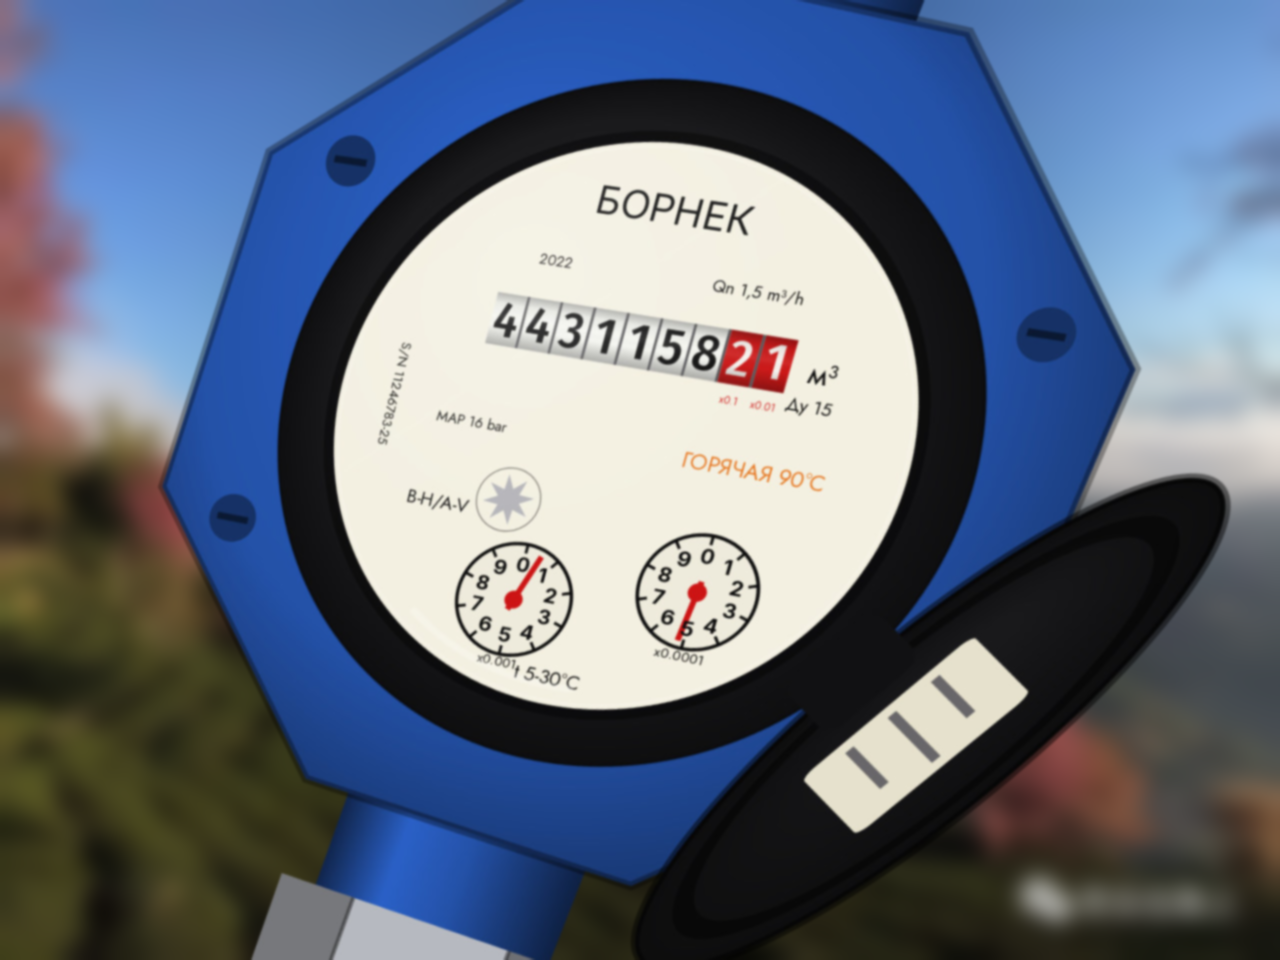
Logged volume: 4431158.2105 m³
